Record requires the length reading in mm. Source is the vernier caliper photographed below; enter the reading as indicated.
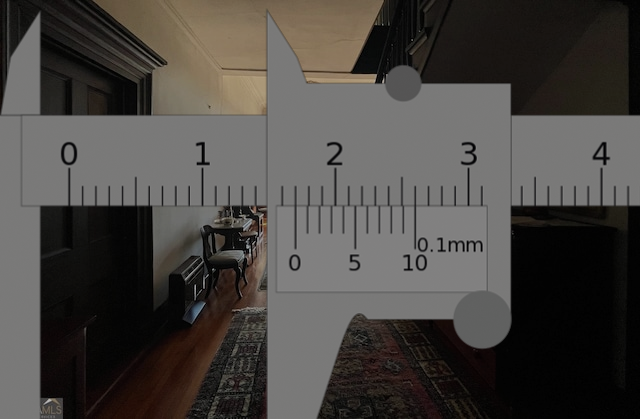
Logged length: 17.0 mm
